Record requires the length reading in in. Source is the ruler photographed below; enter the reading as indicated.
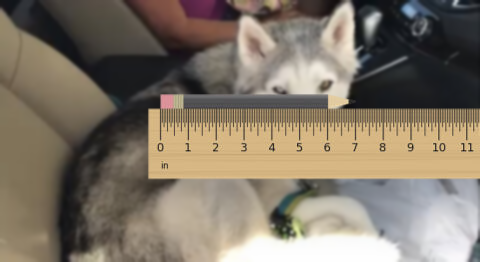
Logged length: 7 in
